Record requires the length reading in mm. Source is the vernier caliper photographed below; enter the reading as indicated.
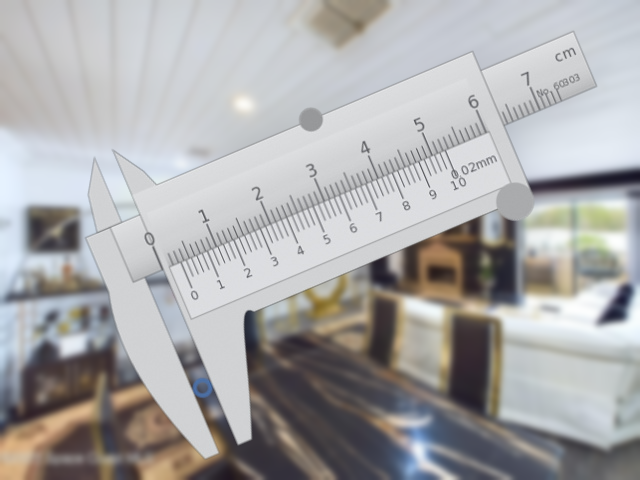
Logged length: 3.4 mm
